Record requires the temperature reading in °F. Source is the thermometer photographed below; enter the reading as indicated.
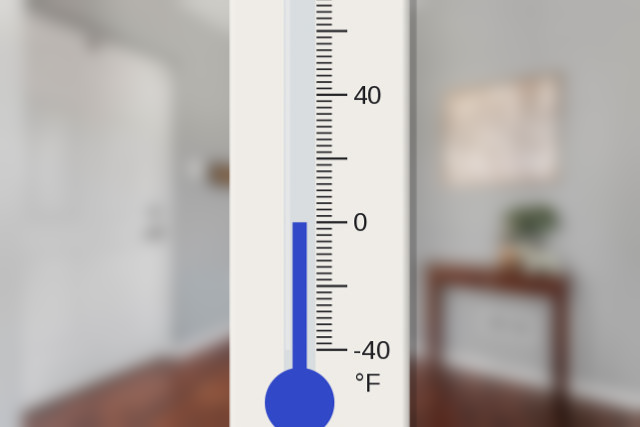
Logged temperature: 0 °F
